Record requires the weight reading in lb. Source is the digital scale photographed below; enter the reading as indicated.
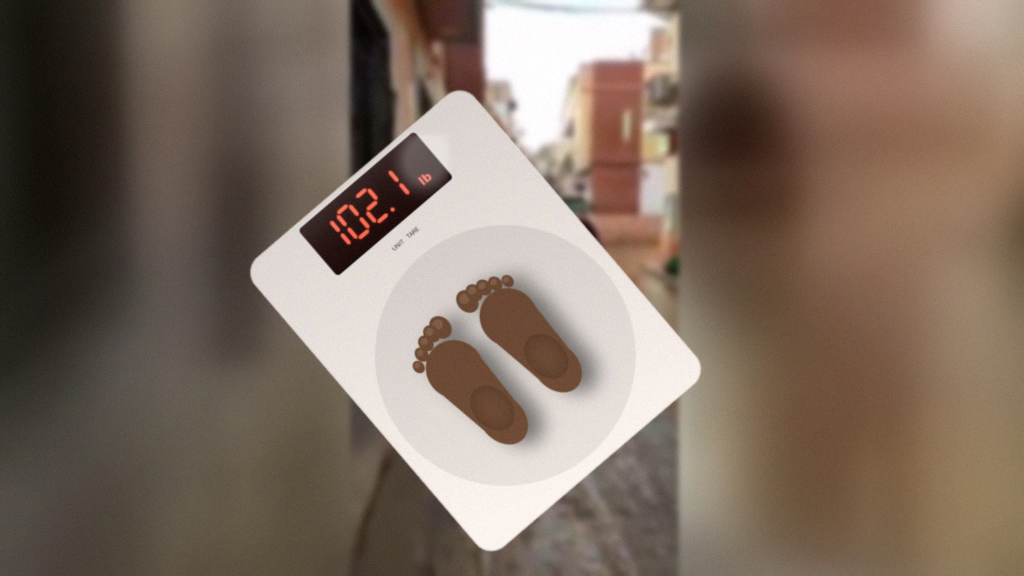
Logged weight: 102.1 lb
